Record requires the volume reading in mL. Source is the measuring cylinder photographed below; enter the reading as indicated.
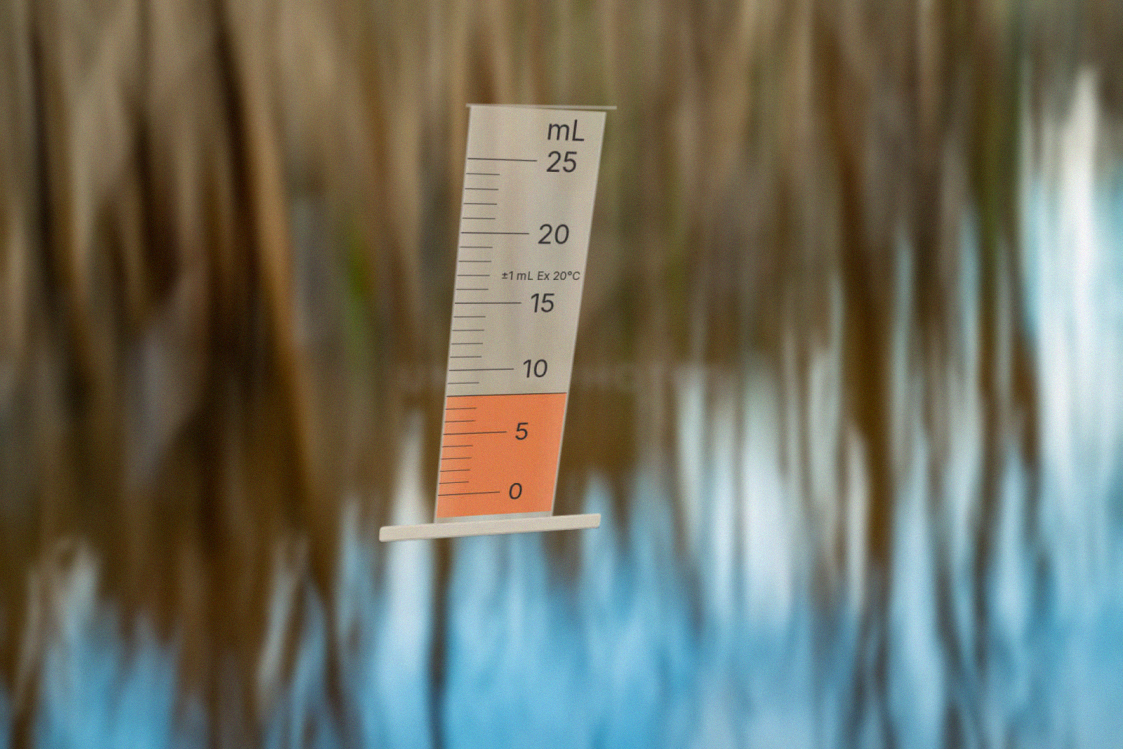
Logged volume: 8 mL
